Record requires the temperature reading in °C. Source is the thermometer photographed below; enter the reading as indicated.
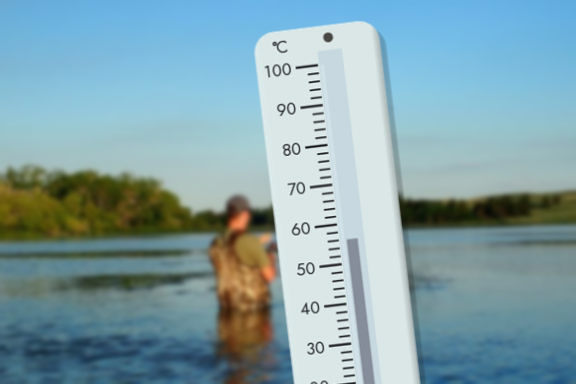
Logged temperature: 56 °C
